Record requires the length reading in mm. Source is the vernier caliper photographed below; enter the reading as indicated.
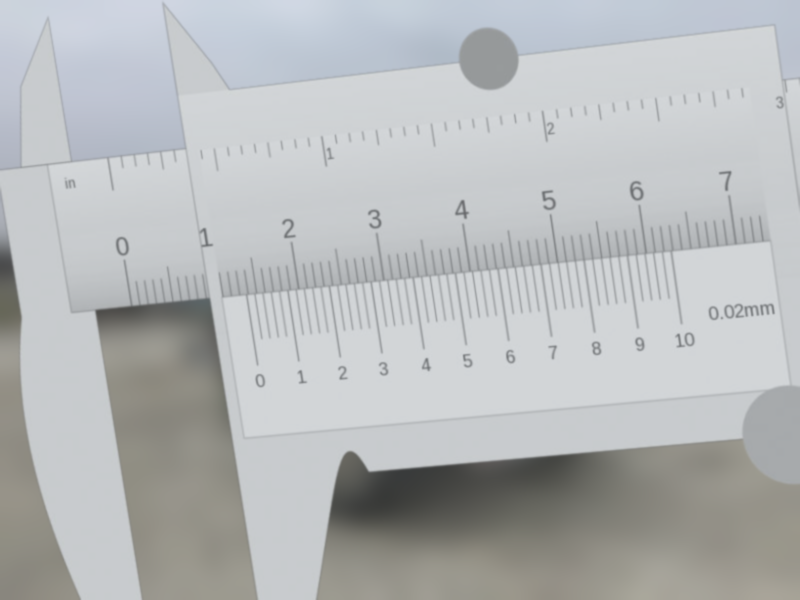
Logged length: 13.8 mm
